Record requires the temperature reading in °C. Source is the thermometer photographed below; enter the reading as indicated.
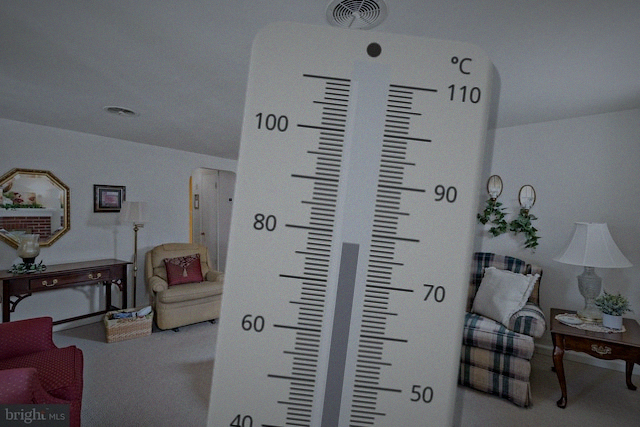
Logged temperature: 78 °C
